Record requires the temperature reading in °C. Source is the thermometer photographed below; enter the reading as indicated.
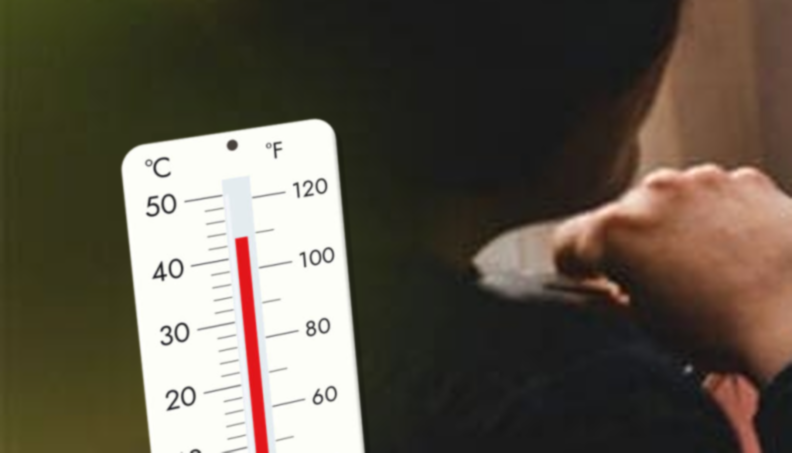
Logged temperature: 43 °C
